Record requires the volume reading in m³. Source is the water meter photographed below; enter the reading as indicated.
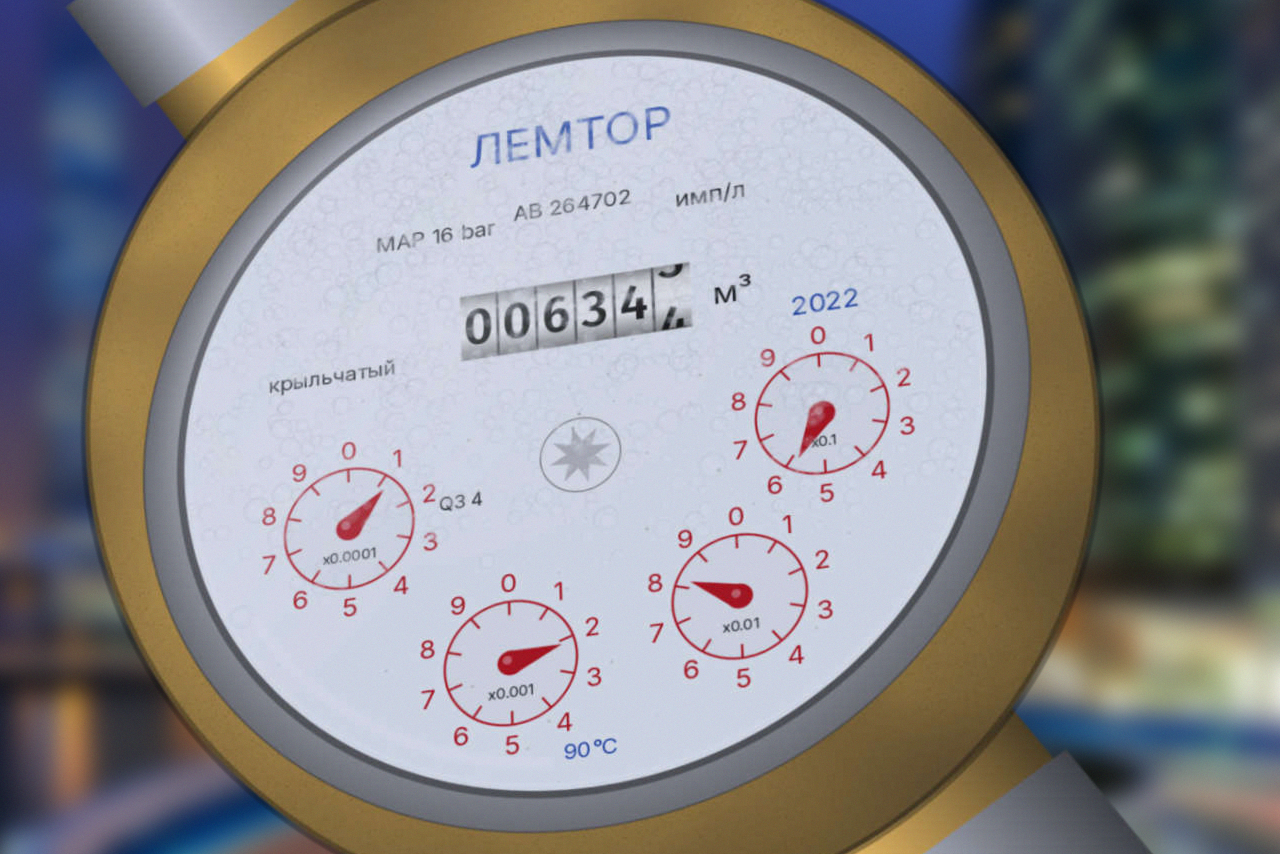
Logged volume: 6343.5821 m³
